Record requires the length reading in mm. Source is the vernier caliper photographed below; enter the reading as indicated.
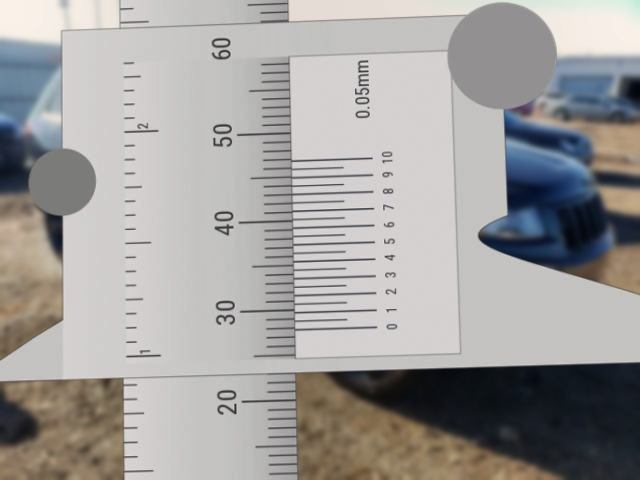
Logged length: 27.8 mm
